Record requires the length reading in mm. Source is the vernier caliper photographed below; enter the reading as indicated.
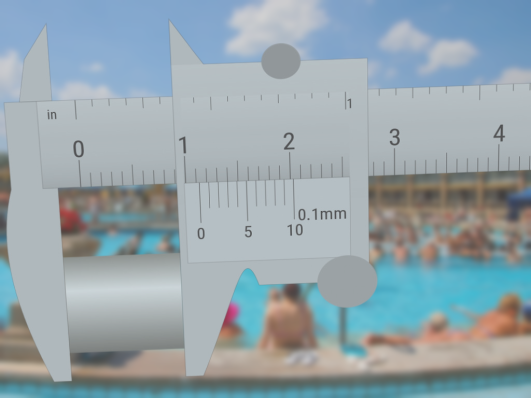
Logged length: 11.3 mm
